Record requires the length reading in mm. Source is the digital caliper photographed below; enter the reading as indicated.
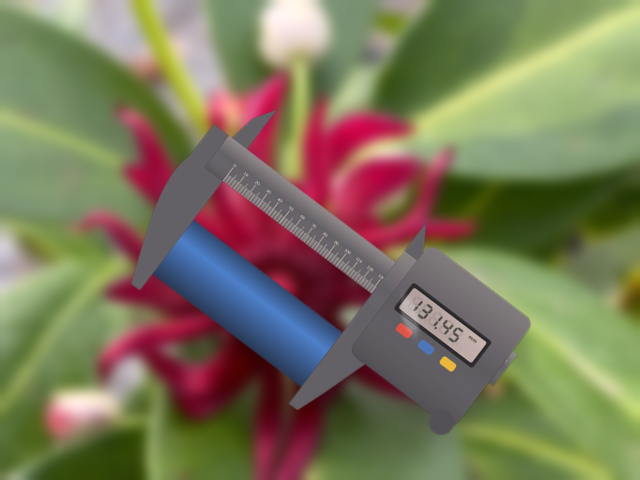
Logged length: 131.45 mm
